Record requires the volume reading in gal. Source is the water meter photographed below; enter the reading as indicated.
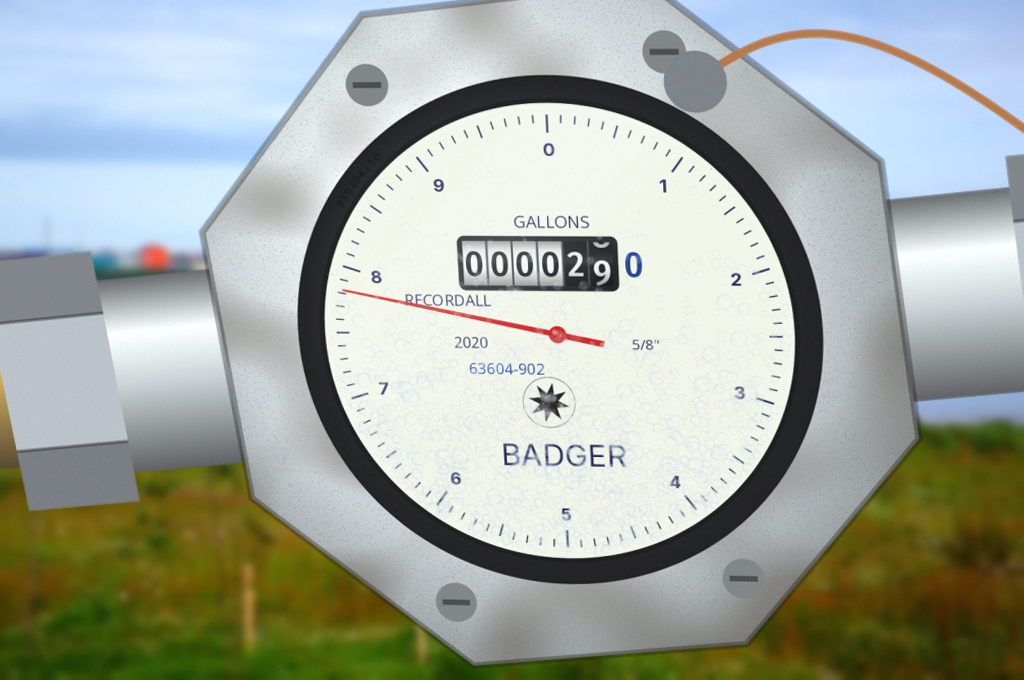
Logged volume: 287.8 gal
